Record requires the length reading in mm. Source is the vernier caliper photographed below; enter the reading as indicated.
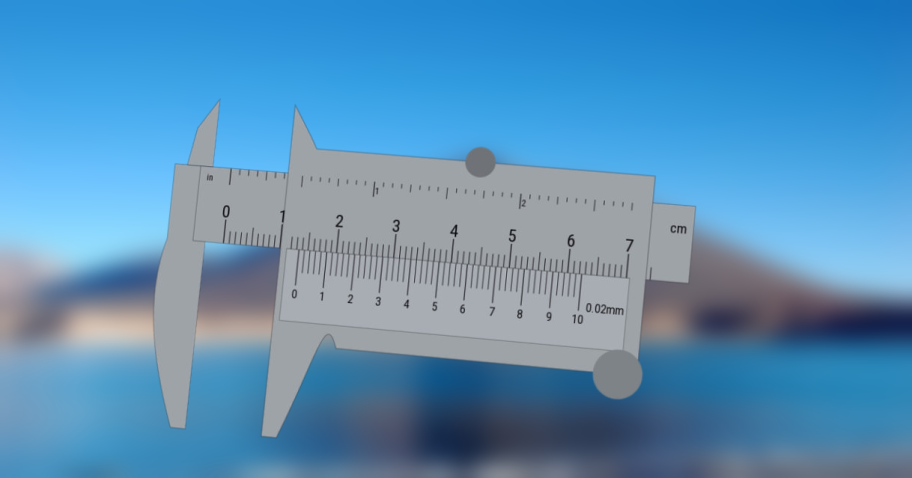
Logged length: 13.4 mm
